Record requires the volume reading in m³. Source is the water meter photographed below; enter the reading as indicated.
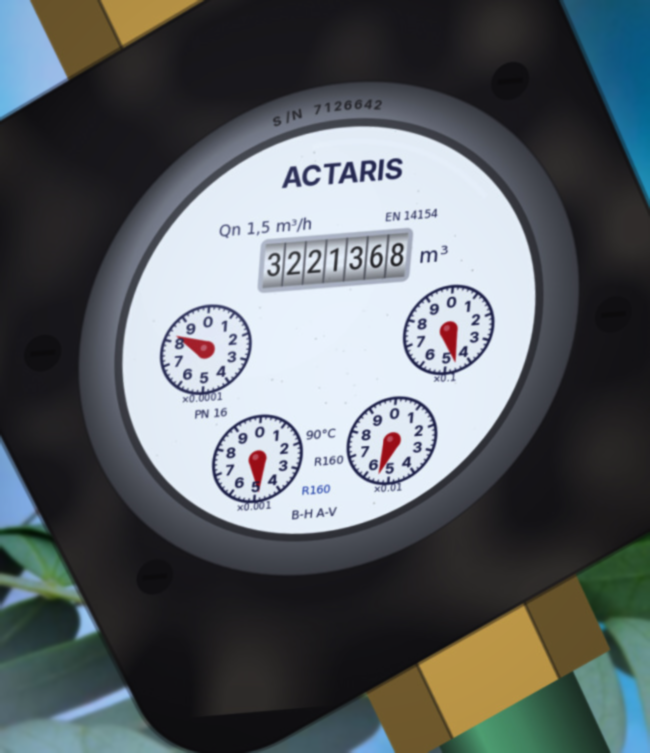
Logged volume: 3221368.4548 m³
